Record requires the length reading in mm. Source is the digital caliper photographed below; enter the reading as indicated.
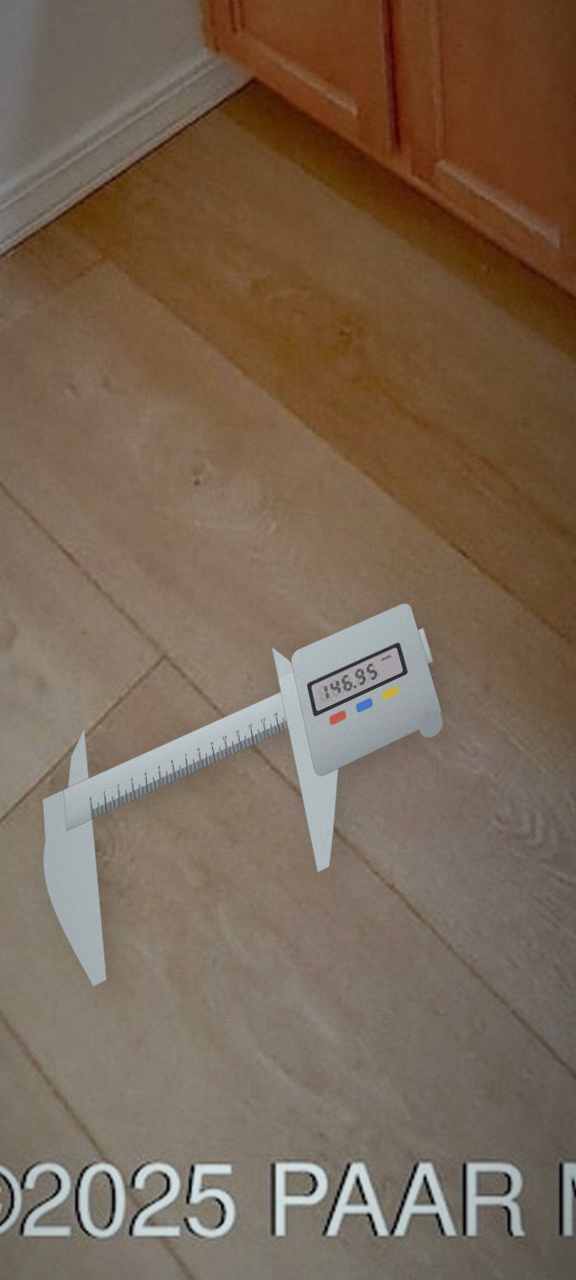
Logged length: 146.95 mm
